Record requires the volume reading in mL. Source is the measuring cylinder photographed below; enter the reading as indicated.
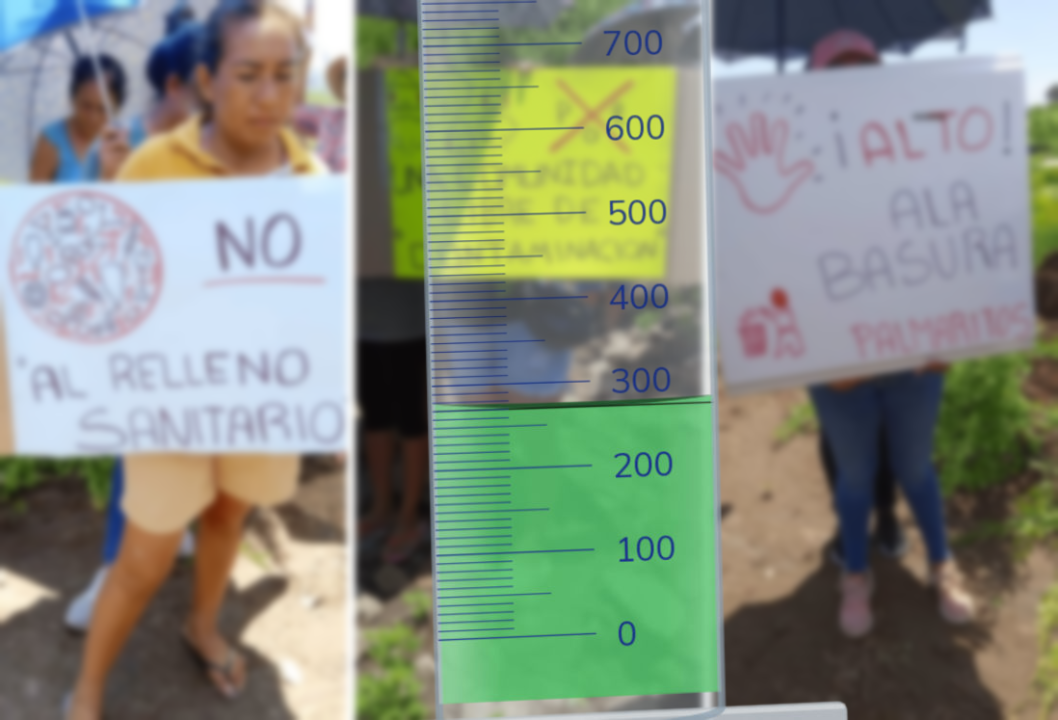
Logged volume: 270 mL
